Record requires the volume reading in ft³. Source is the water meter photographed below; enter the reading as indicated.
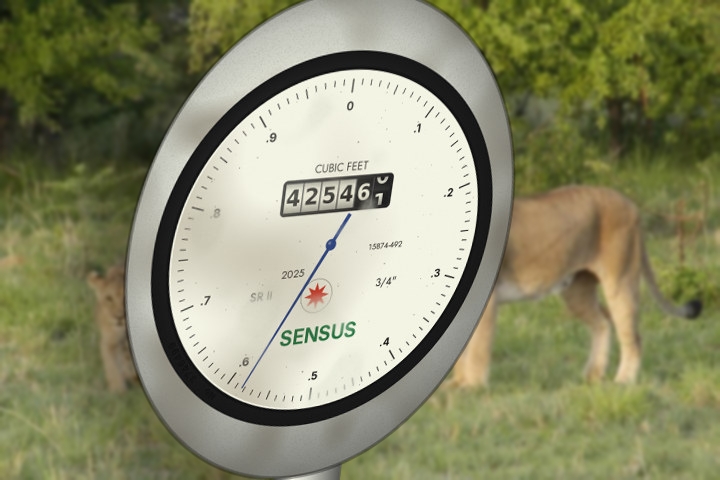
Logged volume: 425460.58 ft³
